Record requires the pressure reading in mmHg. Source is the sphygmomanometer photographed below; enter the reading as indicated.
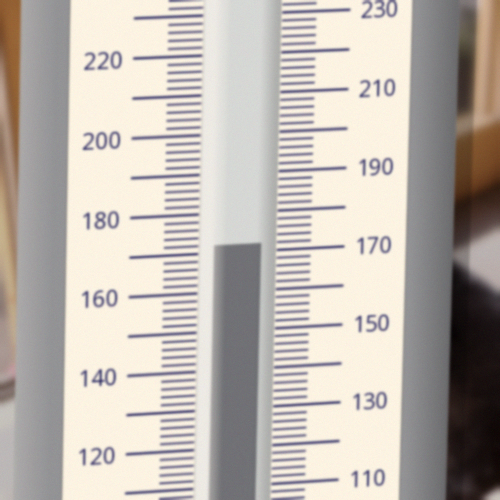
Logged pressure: 172 mmHg
